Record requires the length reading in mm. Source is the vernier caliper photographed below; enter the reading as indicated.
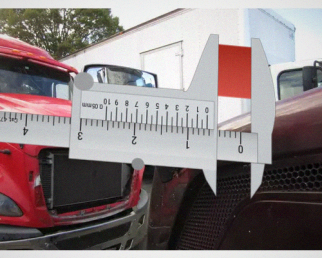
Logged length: 6.4 mm
